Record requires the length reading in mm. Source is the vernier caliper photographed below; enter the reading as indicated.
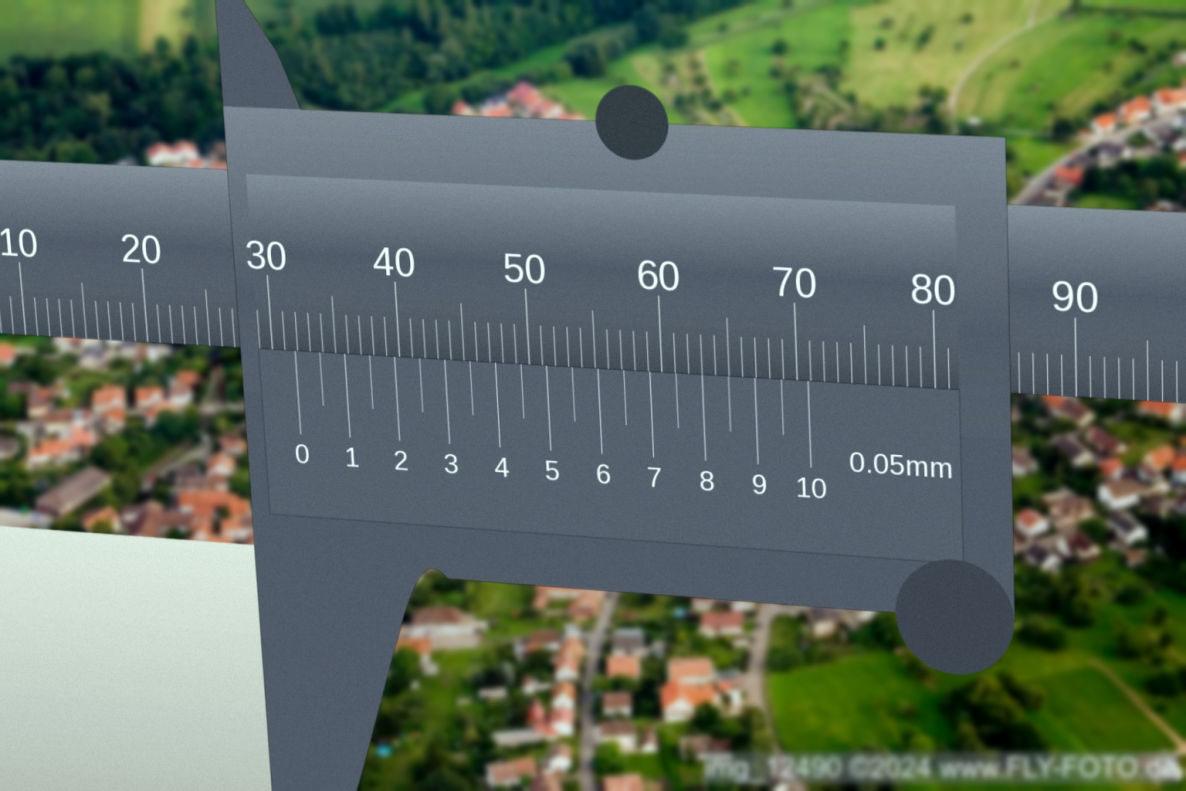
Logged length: 31.8 mm
